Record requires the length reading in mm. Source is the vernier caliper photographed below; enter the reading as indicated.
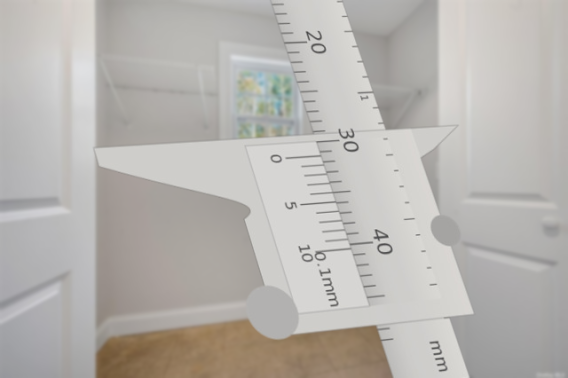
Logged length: 31.4 mm
